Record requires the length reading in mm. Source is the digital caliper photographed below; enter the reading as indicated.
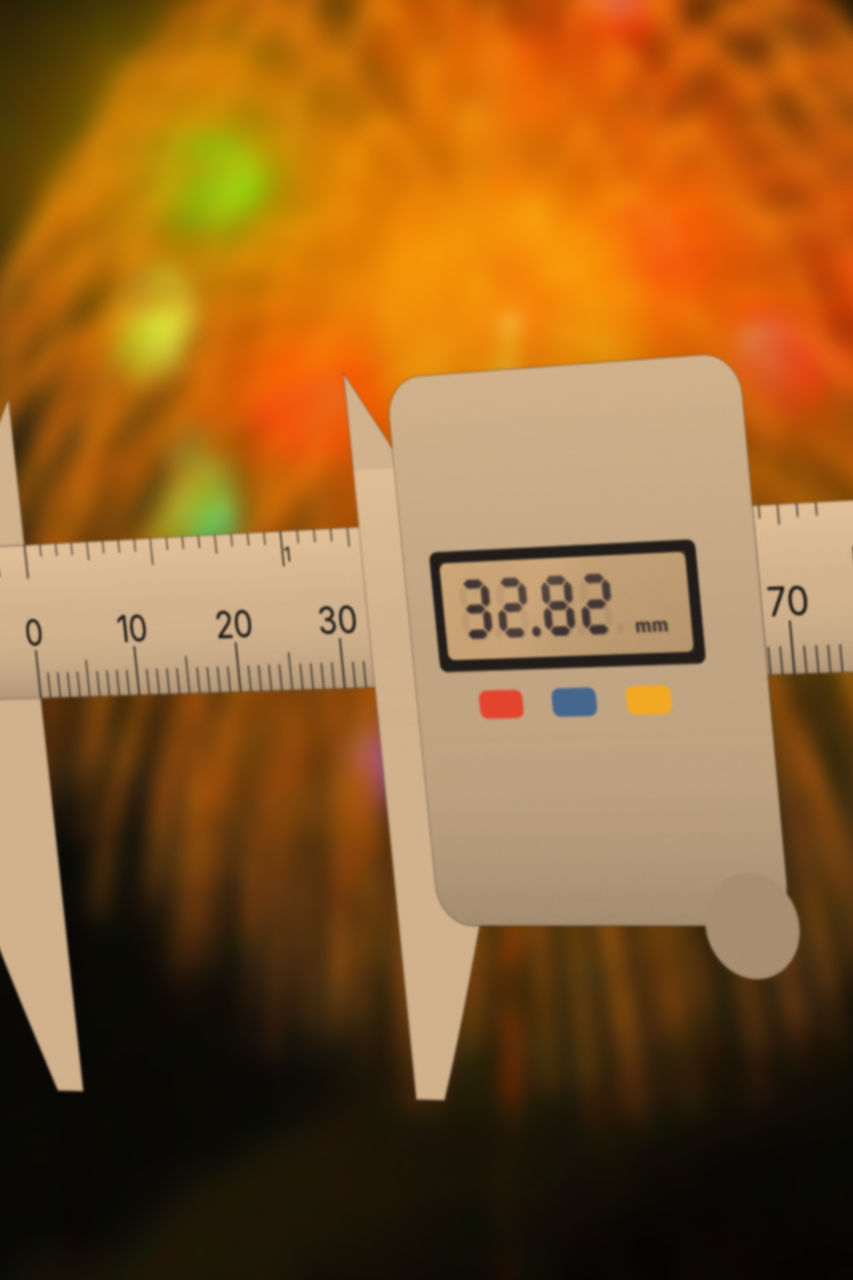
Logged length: 32.82 mm
